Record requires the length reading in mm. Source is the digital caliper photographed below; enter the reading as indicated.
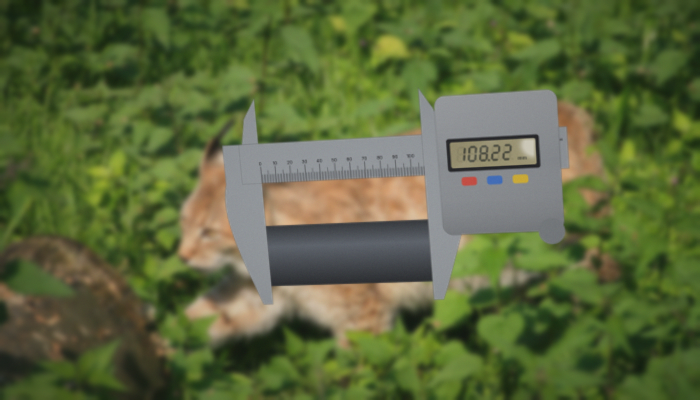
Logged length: 108.22 mm
